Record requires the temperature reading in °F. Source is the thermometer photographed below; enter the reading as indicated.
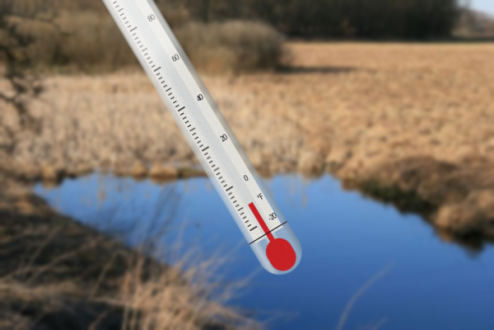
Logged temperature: -10 °F
